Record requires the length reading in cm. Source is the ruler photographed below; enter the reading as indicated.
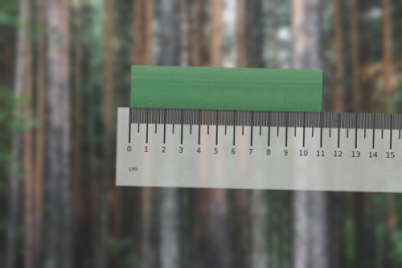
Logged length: 11 cm
